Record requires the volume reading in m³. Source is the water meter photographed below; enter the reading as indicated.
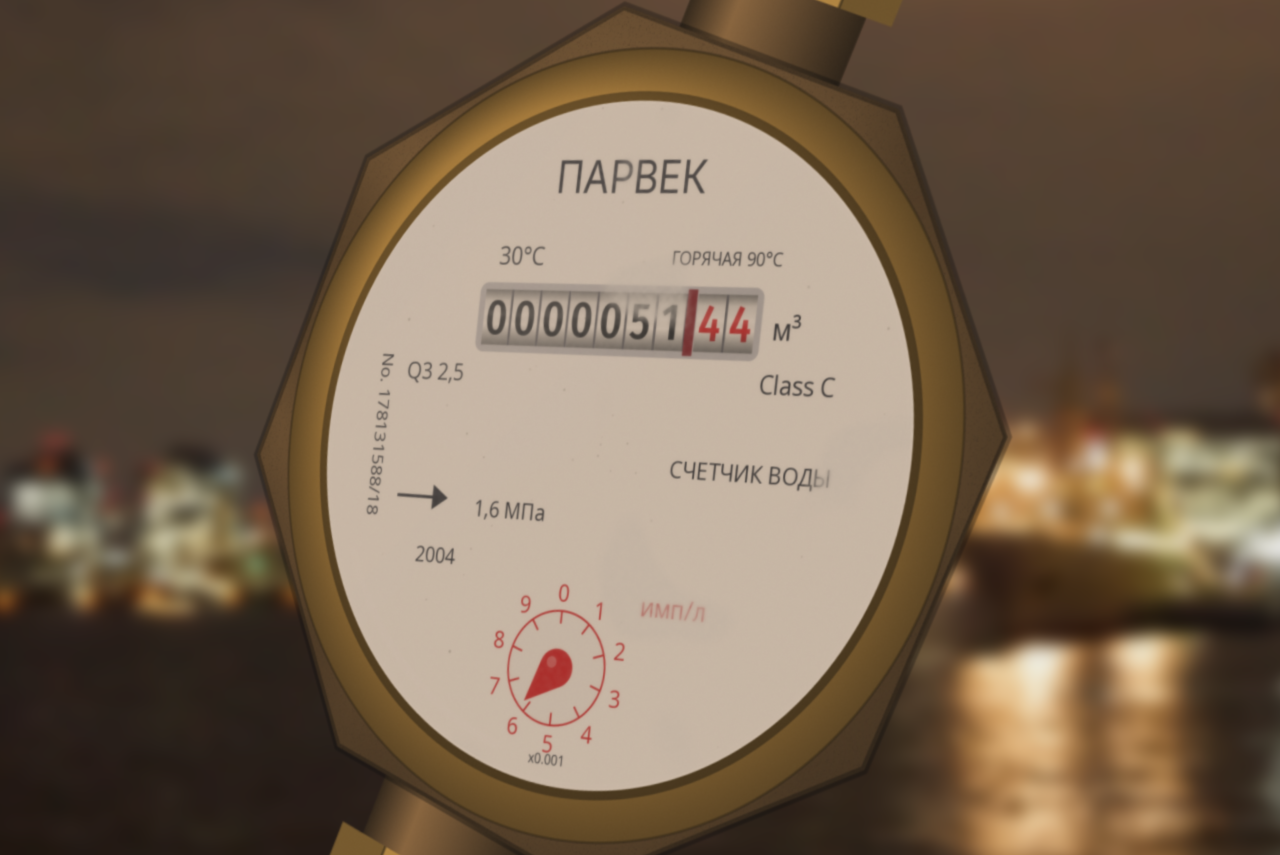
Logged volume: 51.446 m³
